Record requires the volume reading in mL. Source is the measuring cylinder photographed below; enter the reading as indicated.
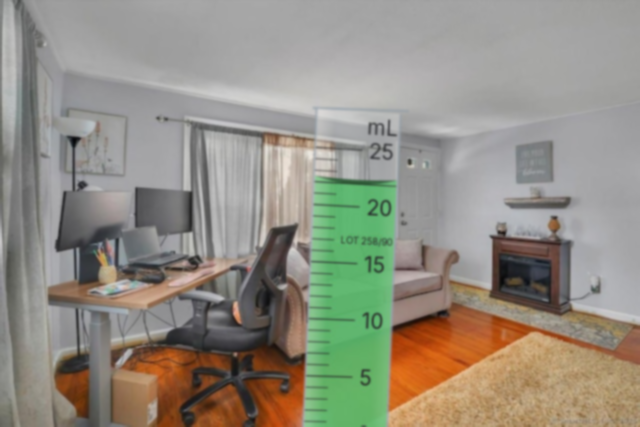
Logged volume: 22 mL
